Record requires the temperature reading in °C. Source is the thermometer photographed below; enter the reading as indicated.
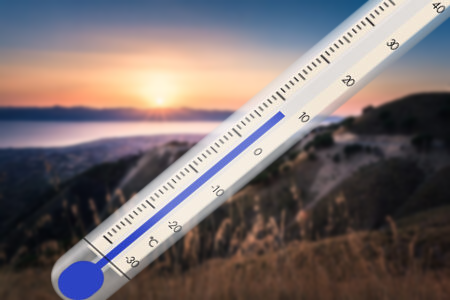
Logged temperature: 8 °C
